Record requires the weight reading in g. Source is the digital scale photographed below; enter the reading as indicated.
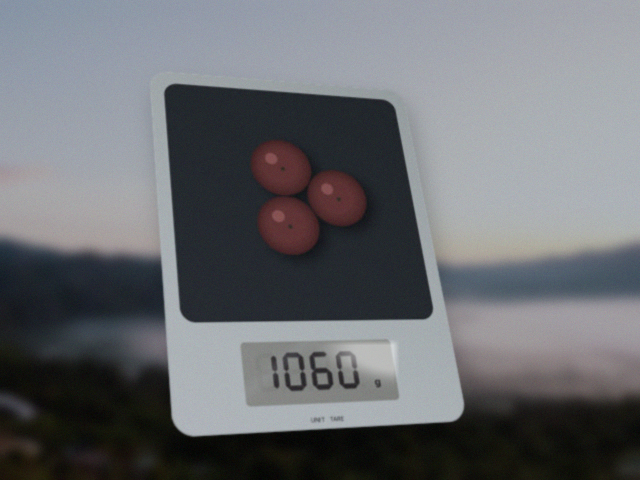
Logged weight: 1060 g
